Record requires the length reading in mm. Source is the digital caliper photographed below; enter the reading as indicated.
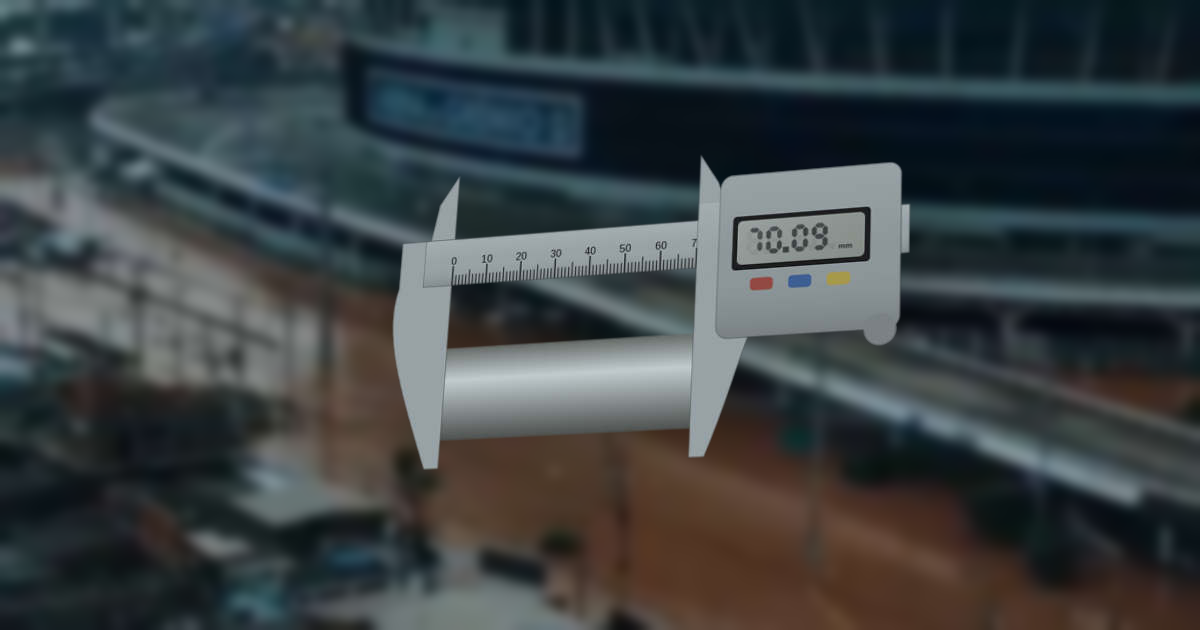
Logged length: 70.09 mm
